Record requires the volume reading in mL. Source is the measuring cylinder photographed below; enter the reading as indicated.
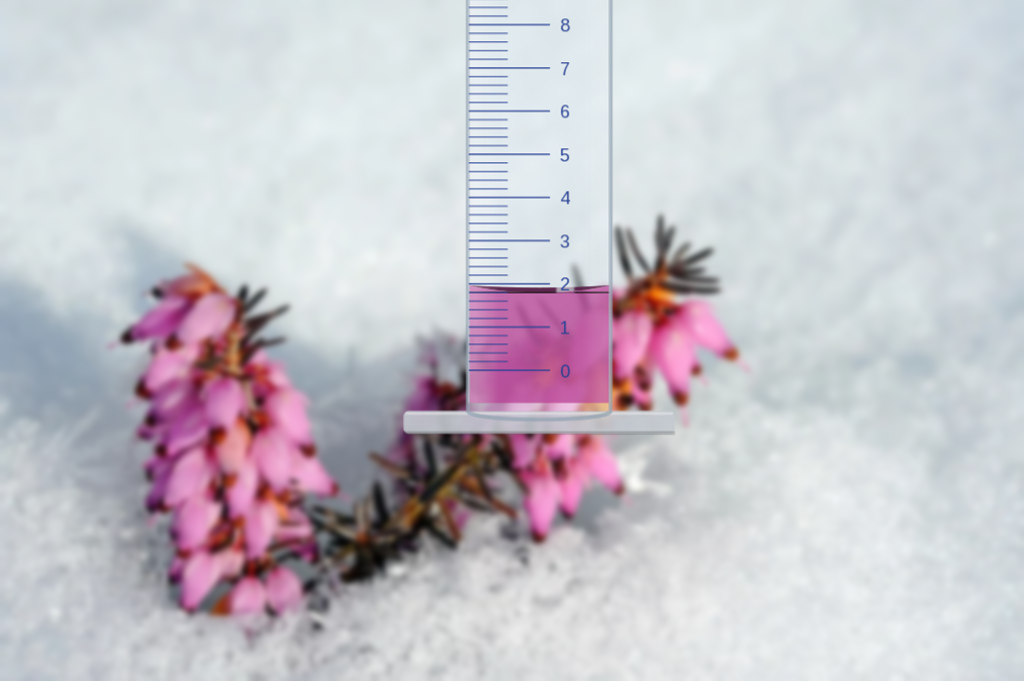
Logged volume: 1.8 mL
